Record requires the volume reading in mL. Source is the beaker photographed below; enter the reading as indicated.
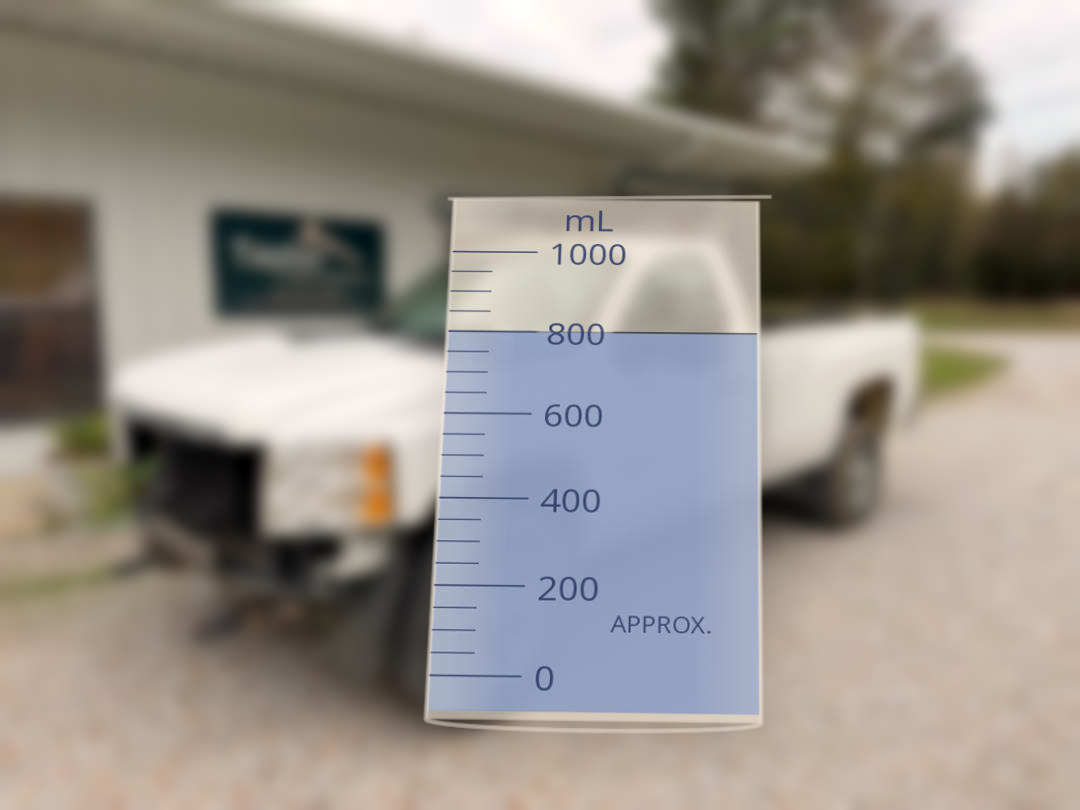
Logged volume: 800 mL
